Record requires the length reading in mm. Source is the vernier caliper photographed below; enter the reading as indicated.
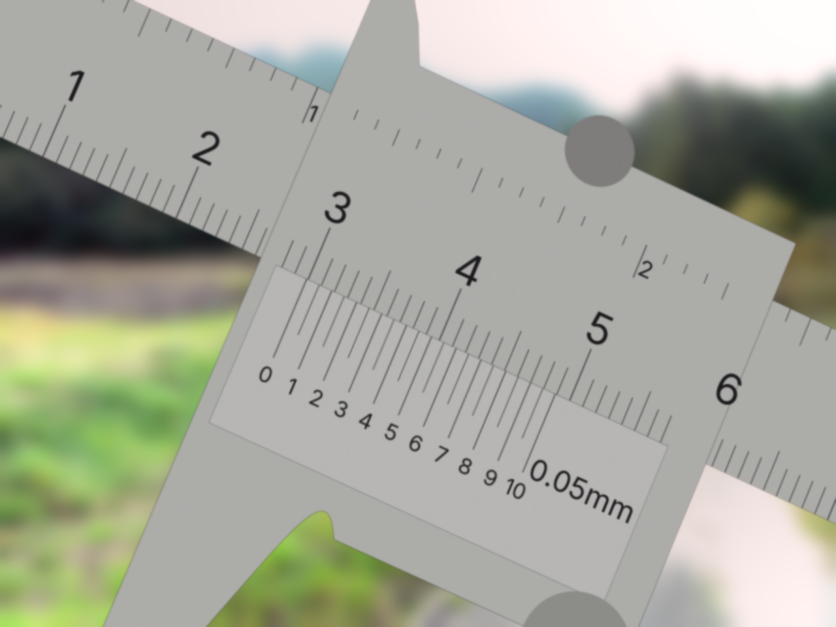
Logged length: 29.9 mm
